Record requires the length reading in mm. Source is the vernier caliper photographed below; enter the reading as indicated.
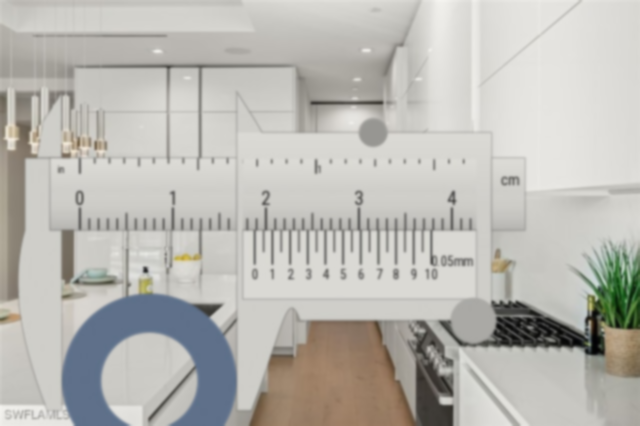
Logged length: 18.8 mm
